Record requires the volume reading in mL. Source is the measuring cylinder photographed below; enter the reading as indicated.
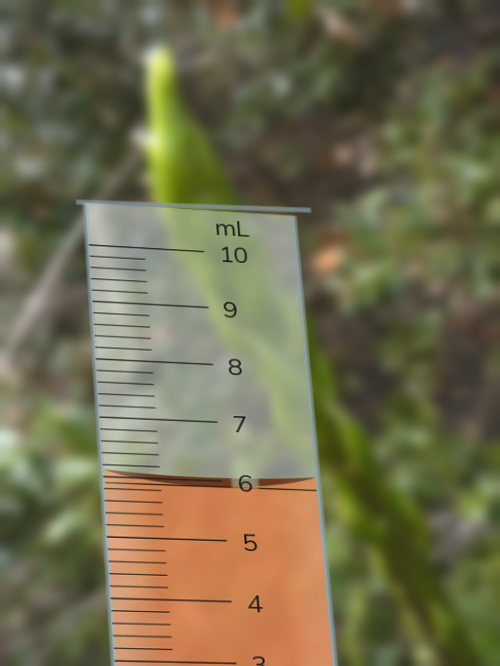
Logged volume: 5.9 mL
